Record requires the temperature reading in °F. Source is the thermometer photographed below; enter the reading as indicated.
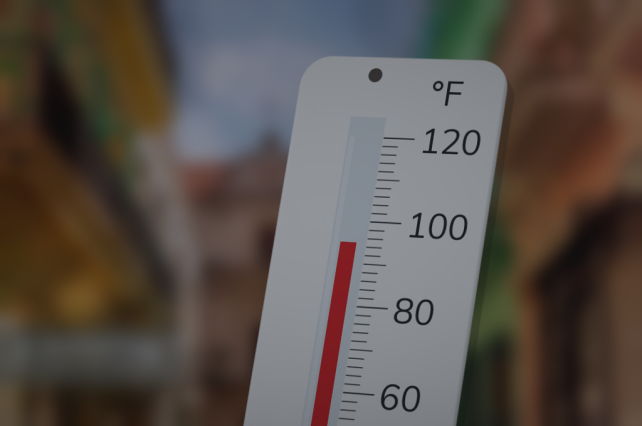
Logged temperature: 95 °F
